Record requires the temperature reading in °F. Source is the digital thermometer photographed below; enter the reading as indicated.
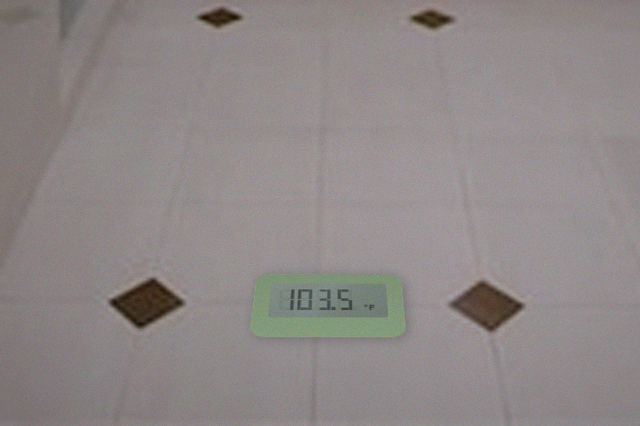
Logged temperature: 103.5 °F
